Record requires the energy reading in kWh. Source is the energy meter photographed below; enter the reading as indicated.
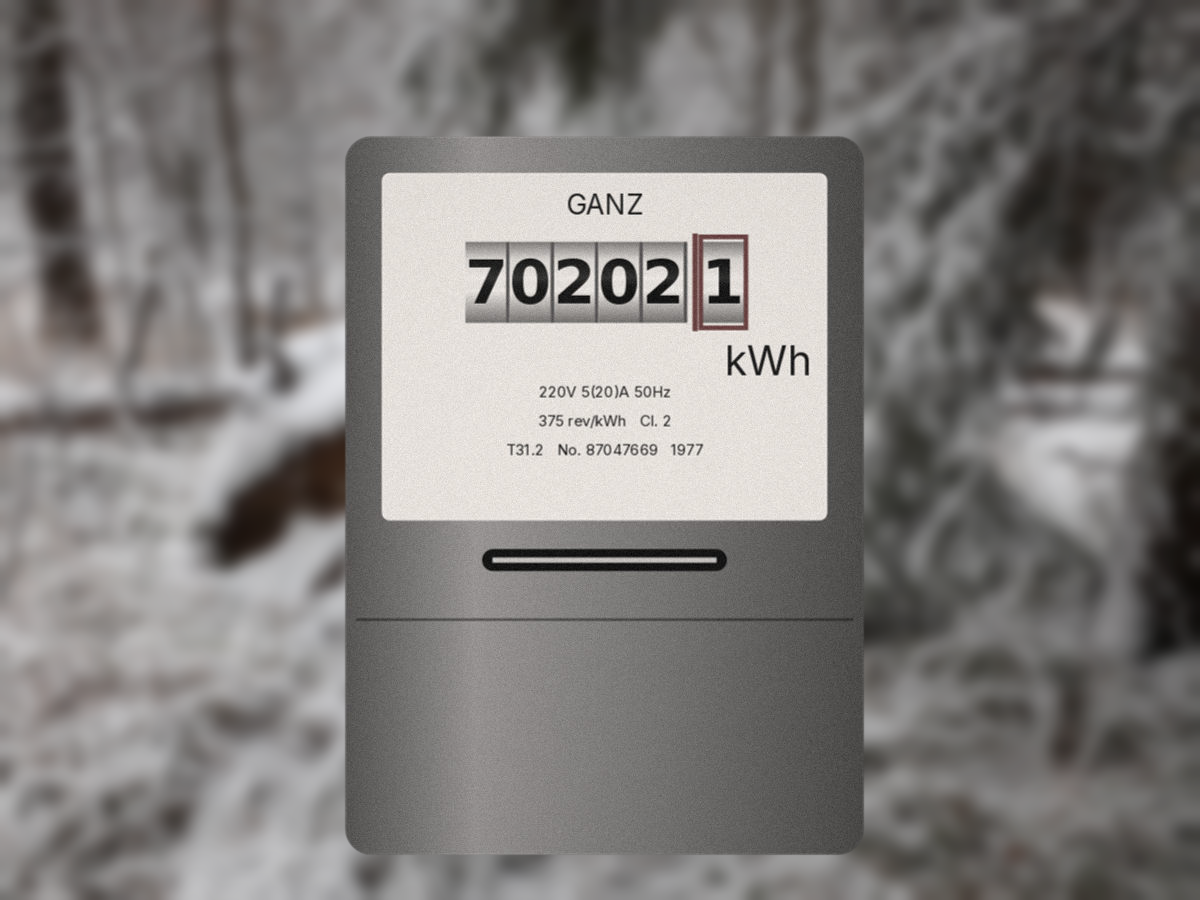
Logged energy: 70202.1 kWh
